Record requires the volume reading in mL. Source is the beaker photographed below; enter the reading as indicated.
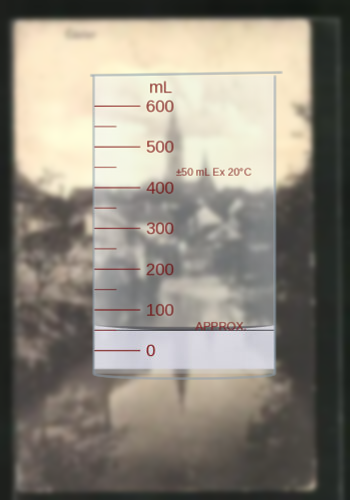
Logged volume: 50 mL
